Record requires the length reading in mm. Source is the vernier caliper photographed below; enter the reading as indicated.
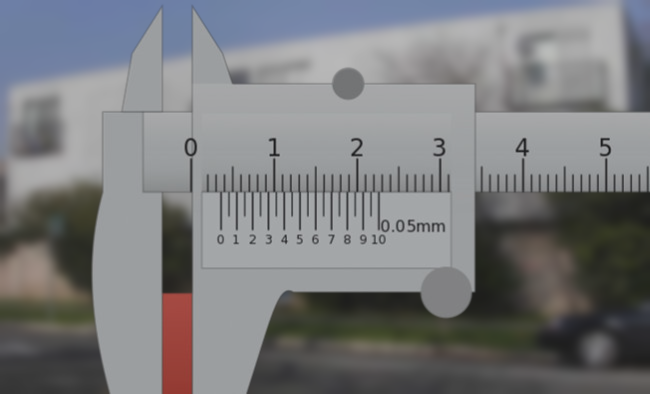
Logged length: 3.6 mm
